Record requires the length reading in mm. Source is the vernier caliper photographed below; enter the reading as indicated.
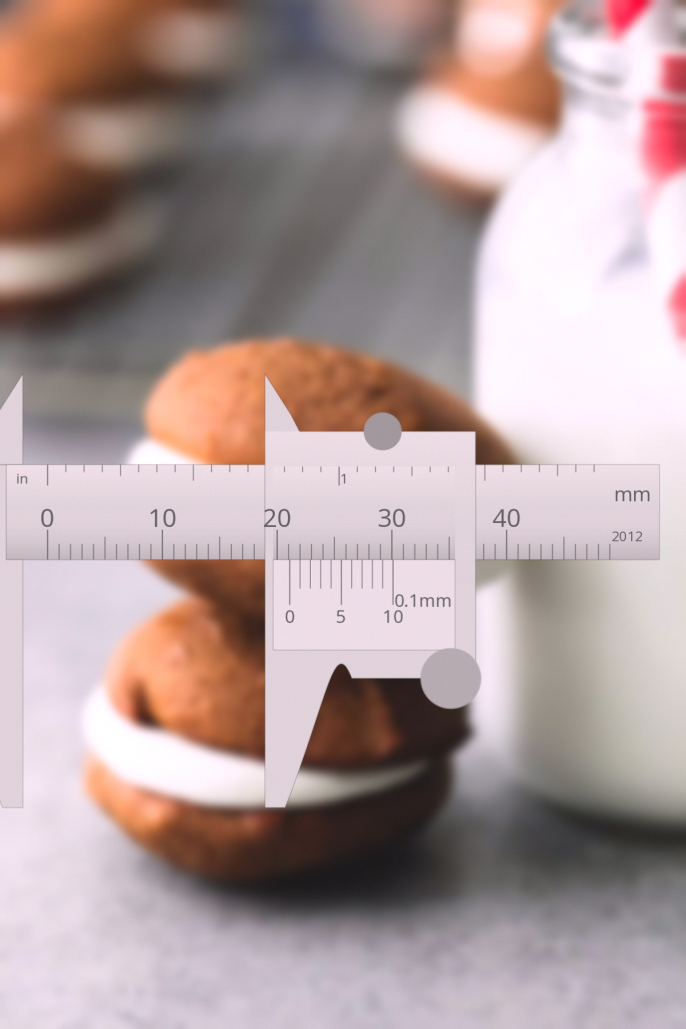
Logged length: 21.1 mm
